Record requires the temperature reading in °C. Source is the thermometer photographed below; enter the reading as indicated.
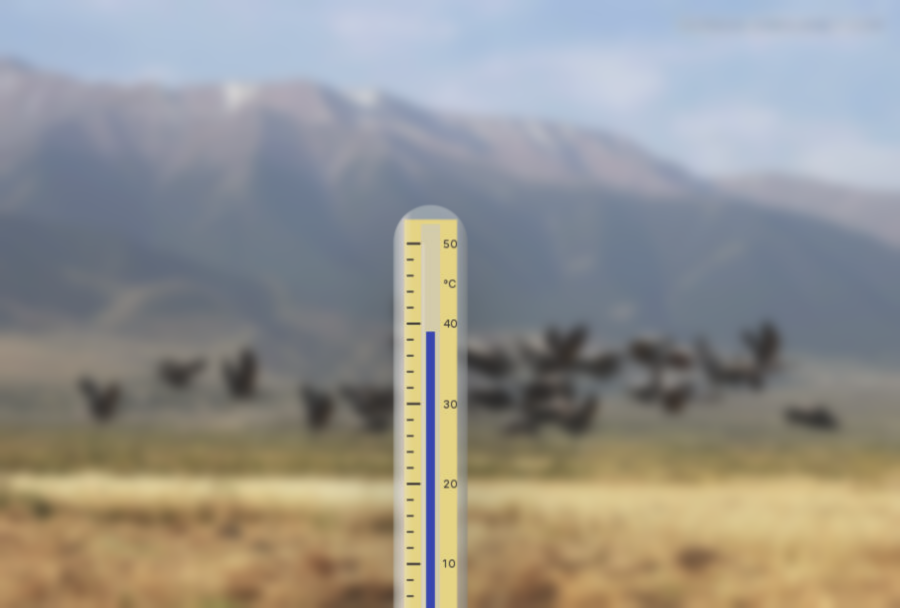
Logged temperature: 39 °C
